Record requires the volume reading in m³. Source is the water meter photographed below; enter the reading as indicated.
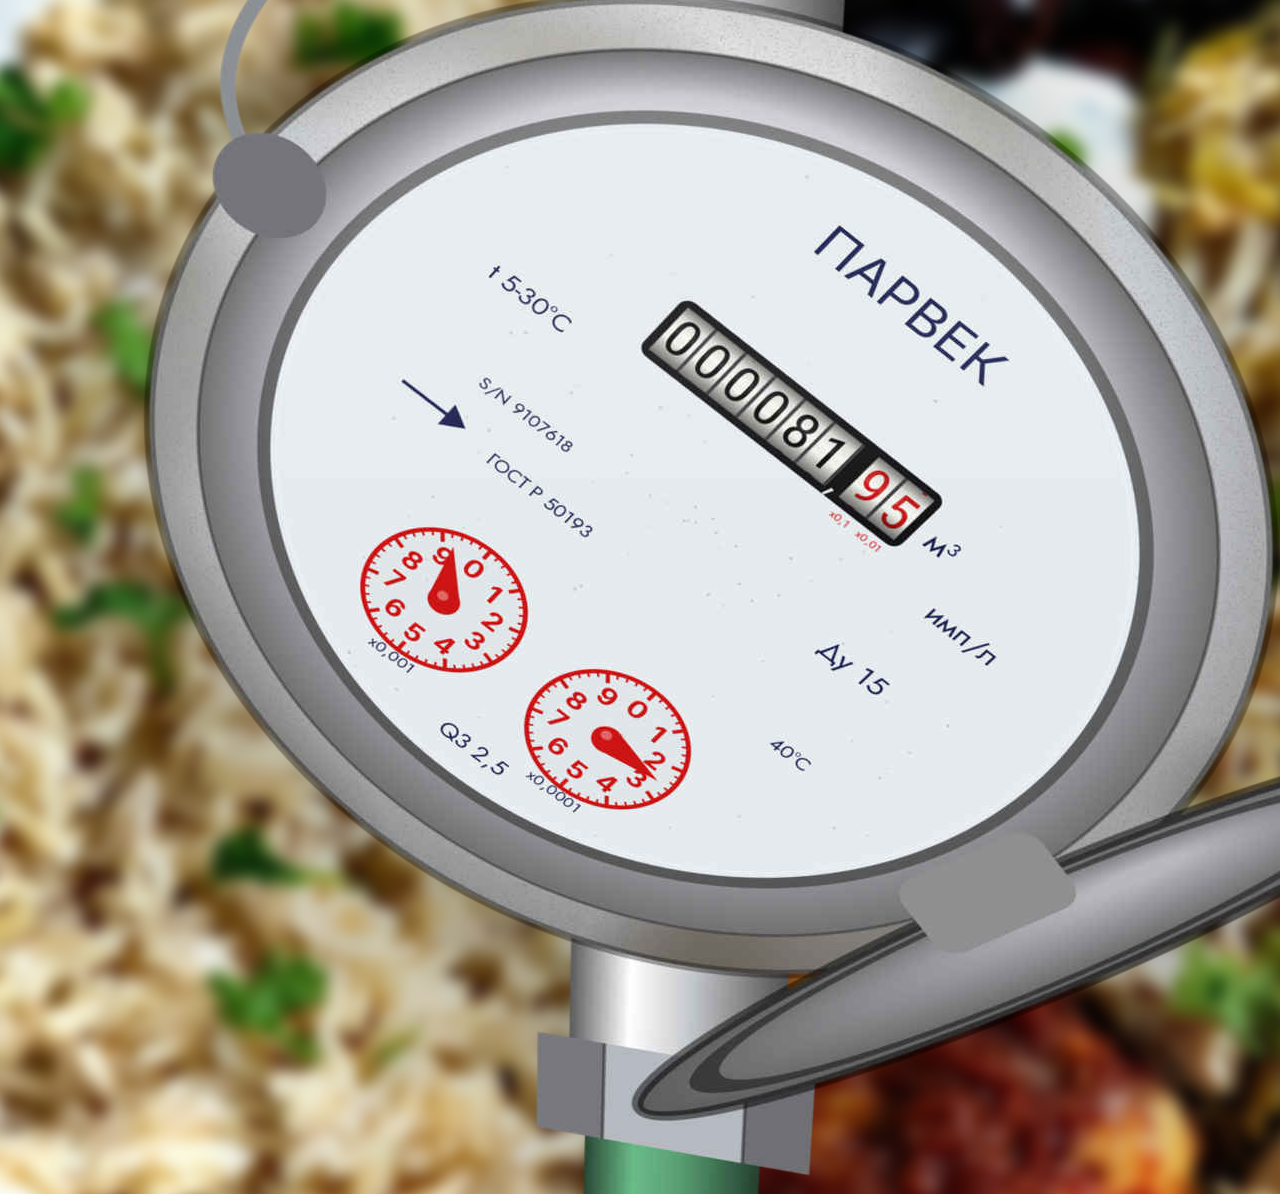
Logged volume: 81.9492 m³
